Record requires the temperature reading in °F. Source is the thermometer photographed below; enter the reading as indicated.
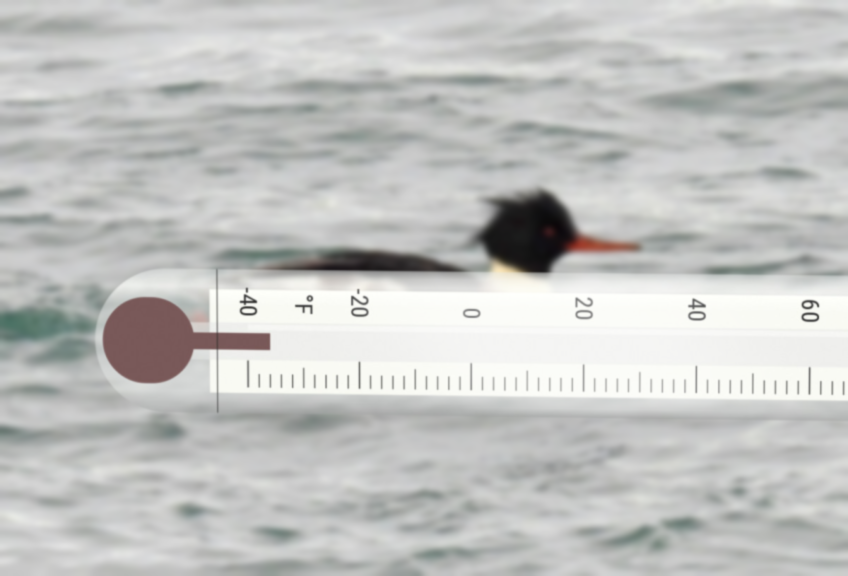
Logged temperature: -36 °F
